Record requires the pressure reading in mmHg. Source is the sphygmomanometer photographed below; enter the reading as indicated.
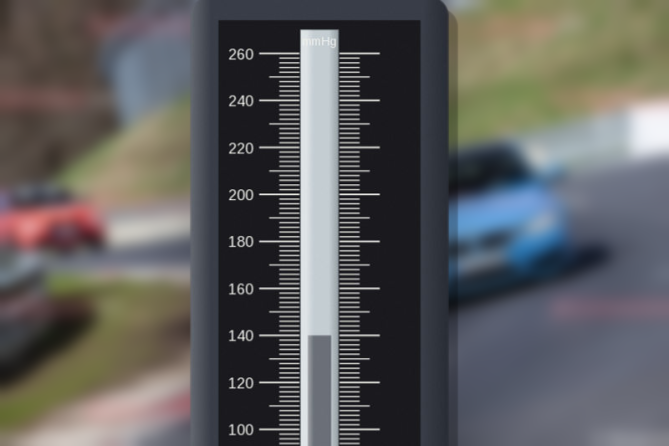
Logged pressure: 140 mmHg
